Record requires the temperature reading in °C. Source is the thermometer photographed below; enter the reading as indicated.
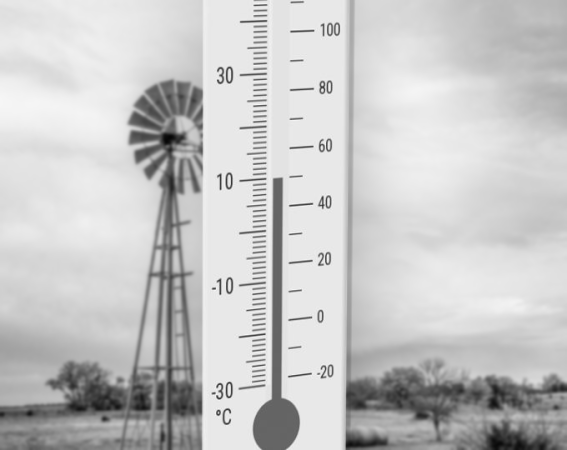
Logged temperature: 10 °C
